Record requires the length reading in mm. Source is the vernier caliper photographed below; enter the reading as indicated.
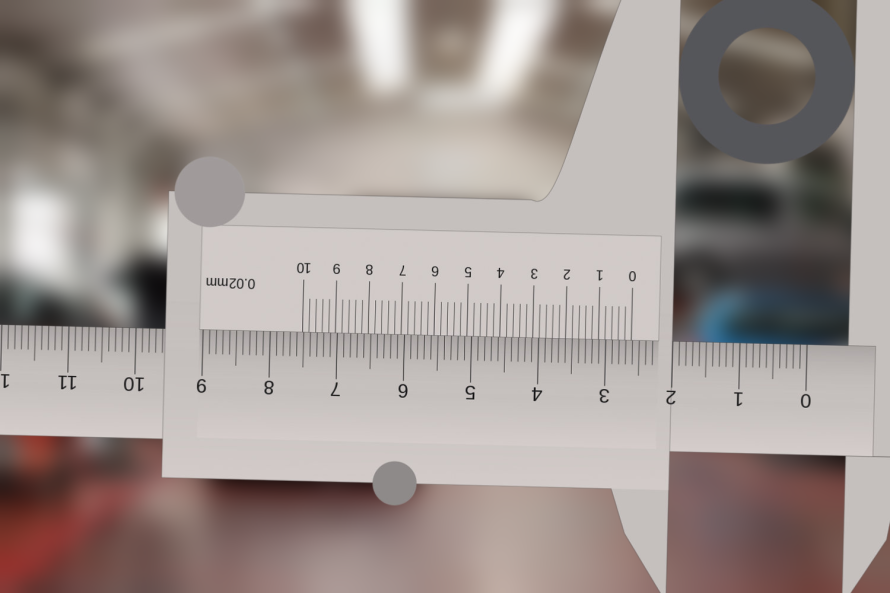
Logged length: 26.2 mm
